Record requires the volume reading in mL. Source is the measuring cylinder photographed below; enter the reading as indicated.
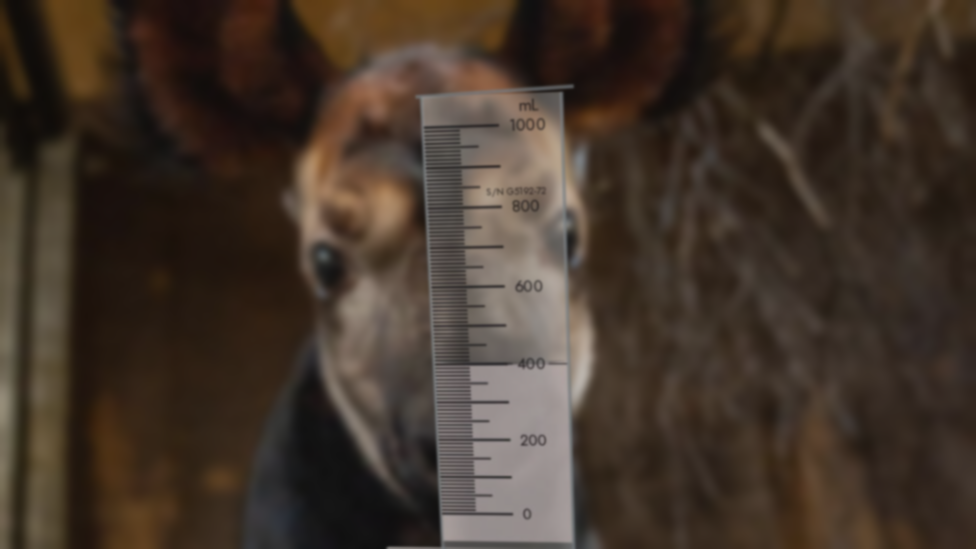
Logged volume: 400 mL
